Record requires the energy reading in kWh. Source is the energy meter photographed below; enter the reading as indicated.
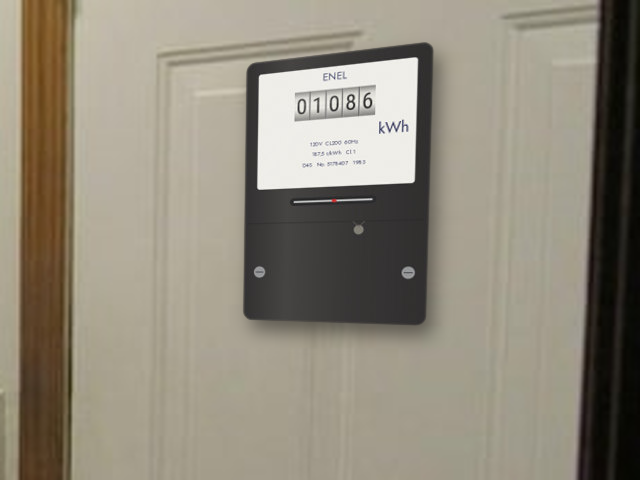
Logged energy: 1086 kWh
